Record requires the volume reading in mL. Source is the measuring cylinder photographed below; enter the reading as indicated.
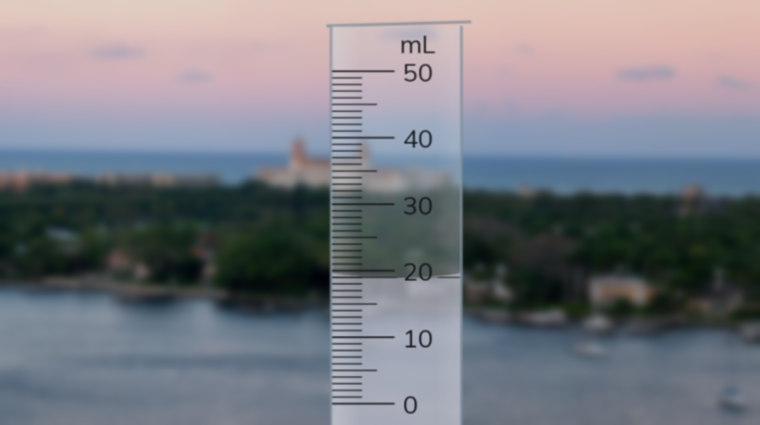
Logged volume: 19 mL
